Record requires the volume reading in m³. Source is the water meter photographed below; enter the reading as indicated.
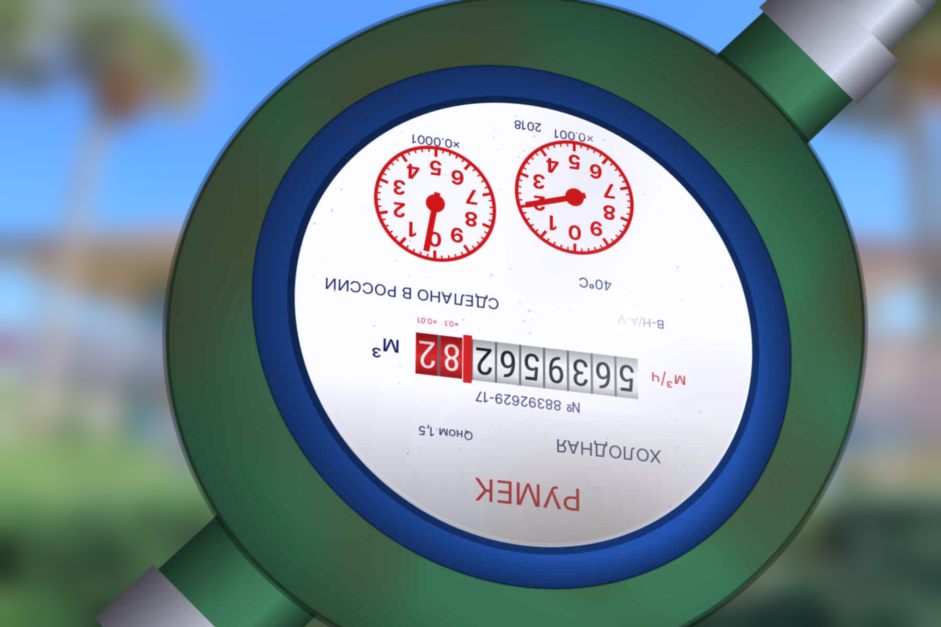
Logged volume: 5639562.8220 m³
